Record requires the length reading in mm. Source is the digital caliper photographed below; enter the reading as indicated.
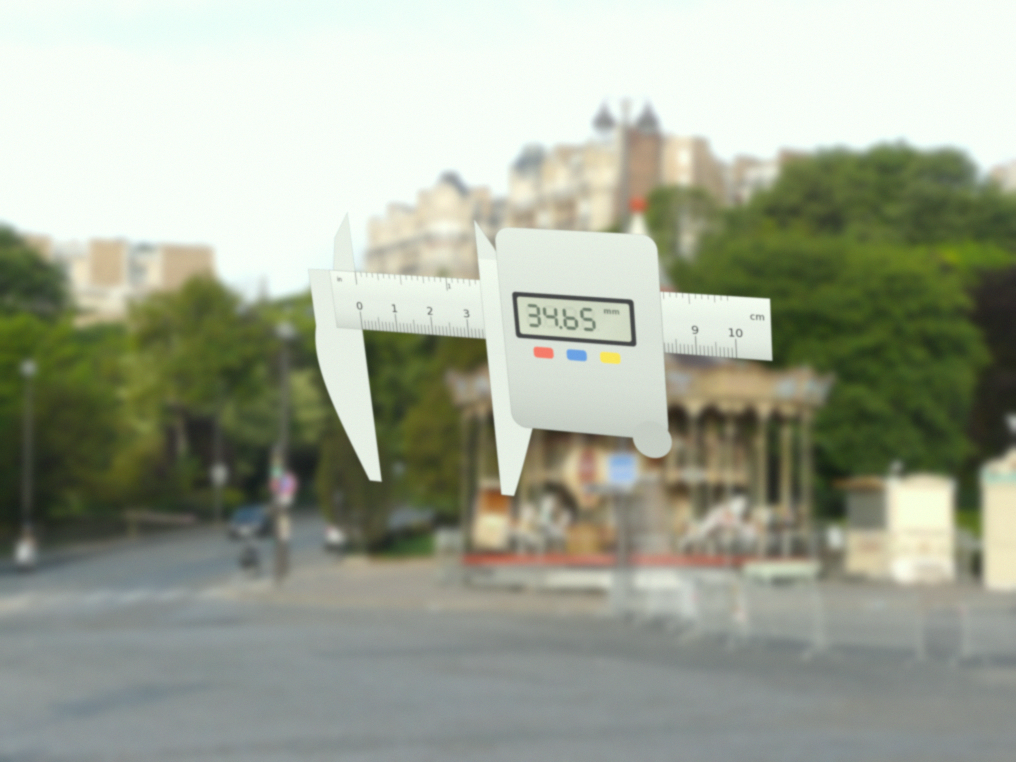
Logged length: 34.65 mm
